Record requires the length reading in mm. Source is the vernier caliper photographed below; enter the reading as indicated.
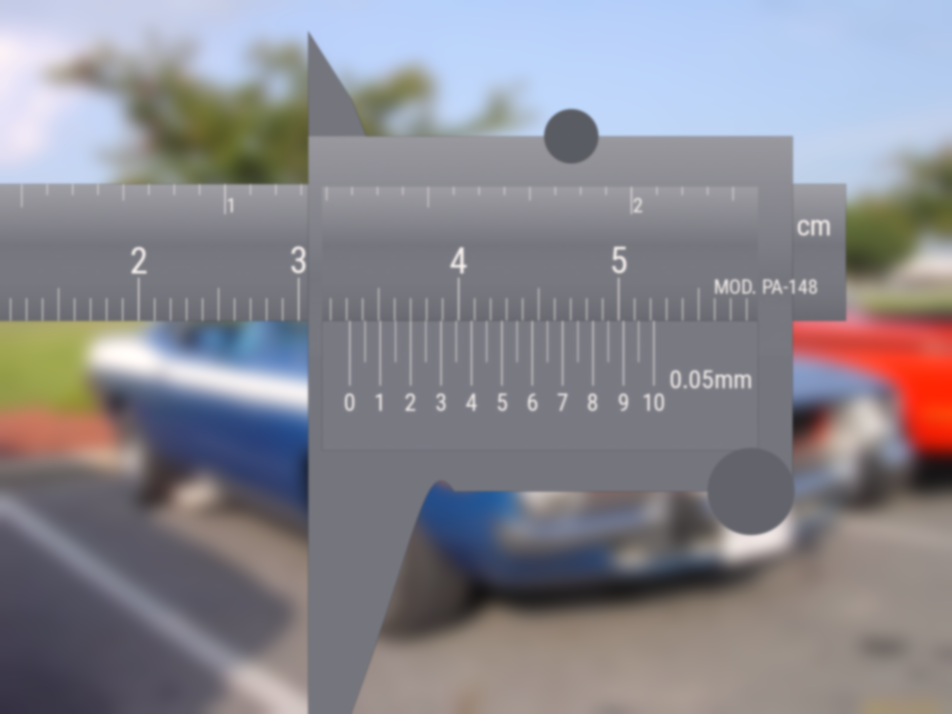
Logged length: 33.2 mm
